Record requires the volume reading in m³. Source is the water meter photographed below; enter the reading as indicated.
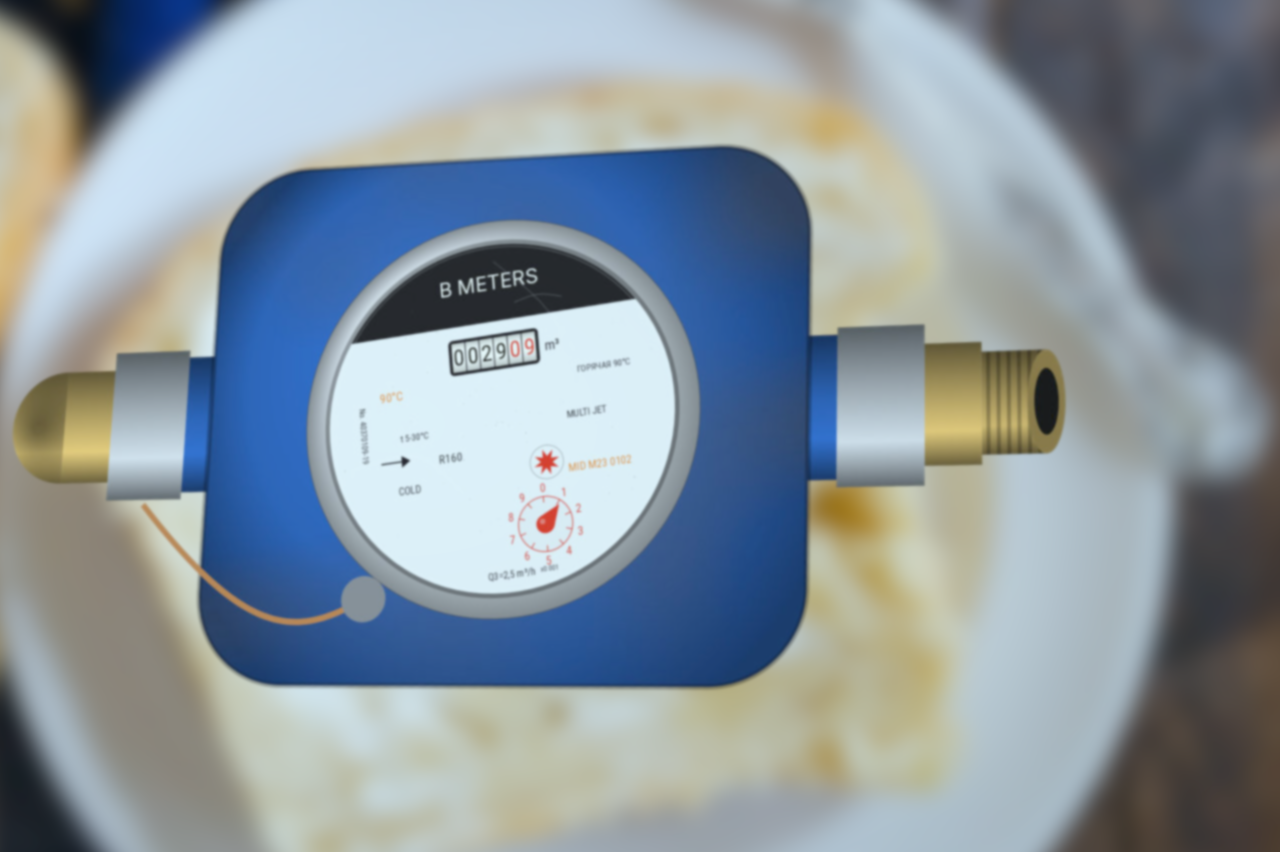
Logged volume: 29.091 m³
